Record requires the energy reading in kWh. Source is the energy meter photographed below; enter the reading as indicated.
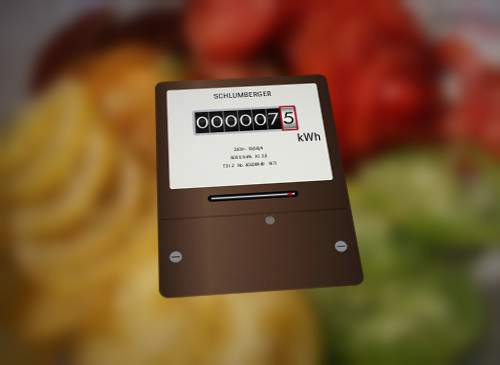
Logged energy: 7.5 kWh
